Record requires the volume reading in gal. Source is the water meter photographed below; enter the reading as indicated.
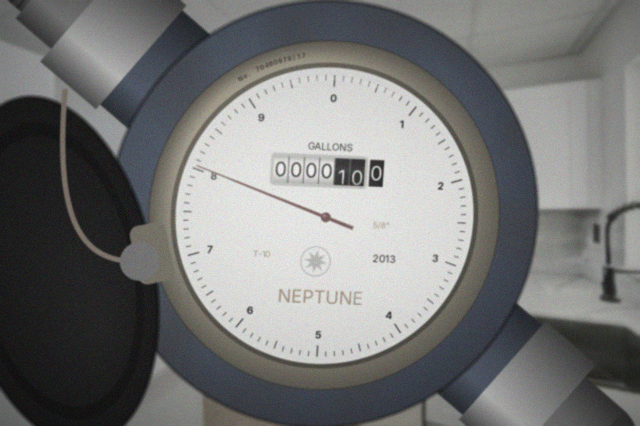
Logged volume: 98.0 gal
